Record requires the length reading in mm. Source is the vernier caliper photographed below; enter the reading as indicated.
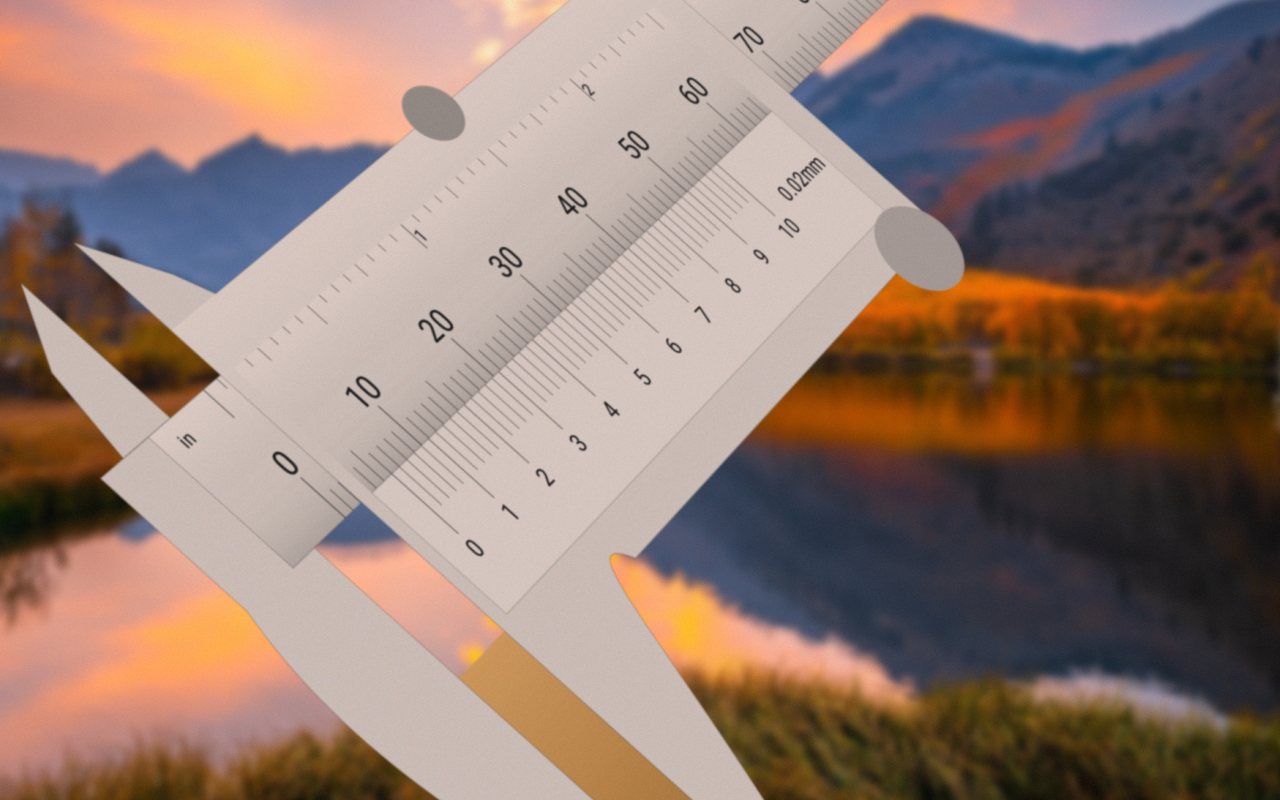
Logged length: 6.0 mm
